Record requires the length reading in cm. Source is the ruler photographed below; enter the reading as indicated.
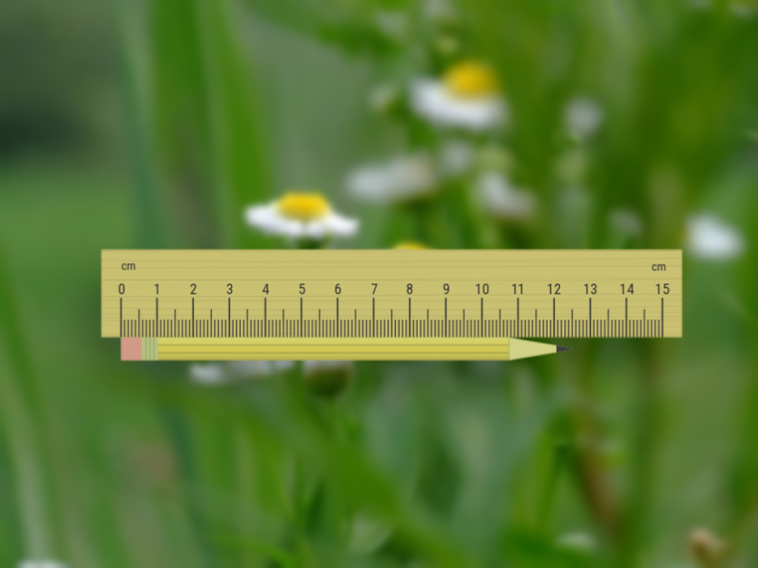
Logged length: 12.5 cm
